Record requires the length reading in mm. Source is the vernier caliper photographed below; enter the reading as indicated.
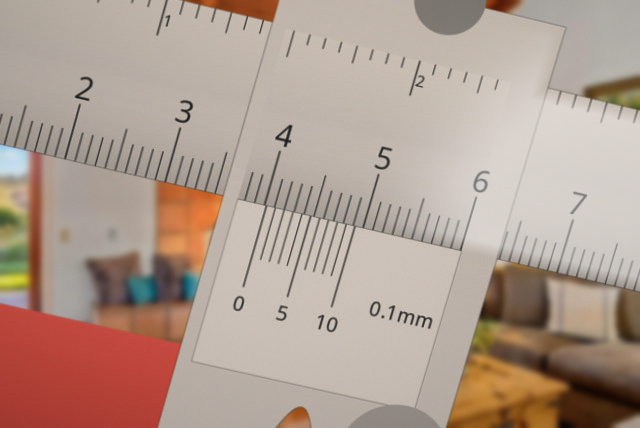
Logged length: 40.2 mm
